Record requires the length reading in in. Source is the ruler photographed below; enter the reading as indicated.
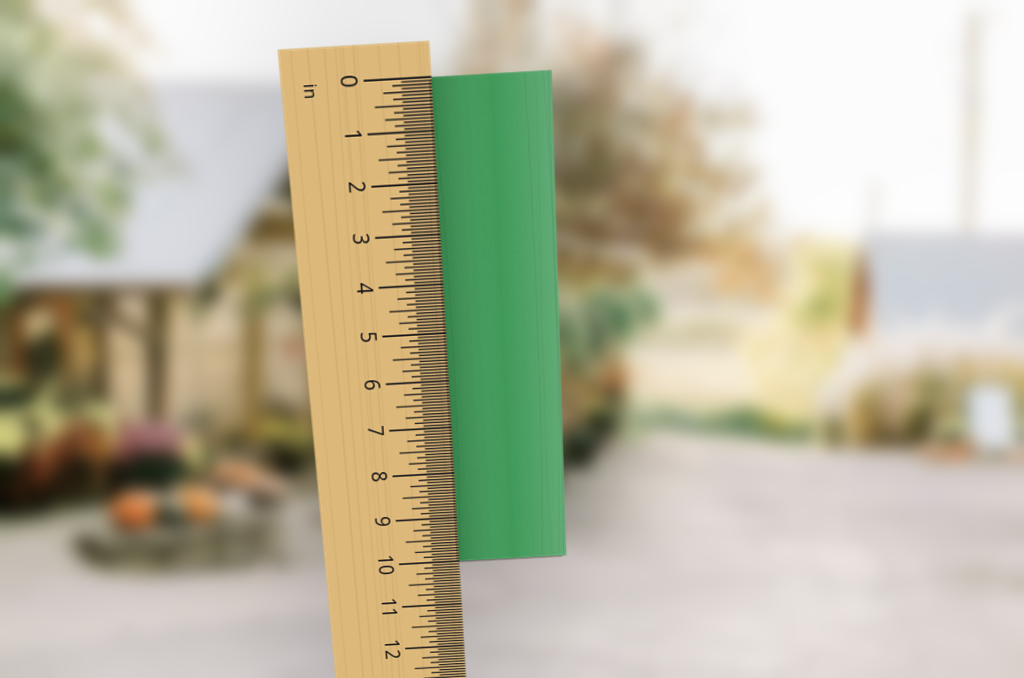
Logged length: 10 in
